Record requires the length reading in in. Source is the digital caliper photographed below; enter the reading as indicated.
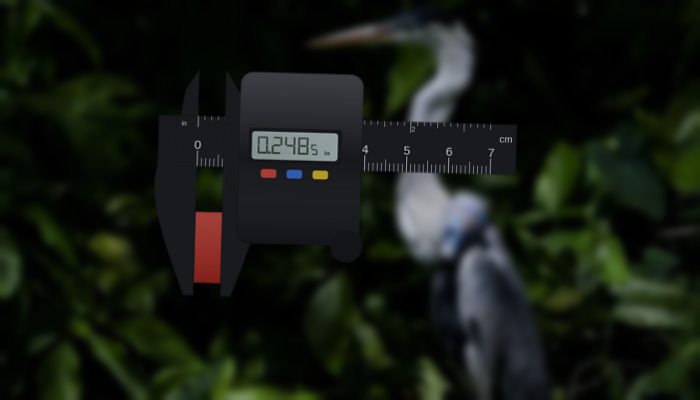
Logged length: 0.2485 in
